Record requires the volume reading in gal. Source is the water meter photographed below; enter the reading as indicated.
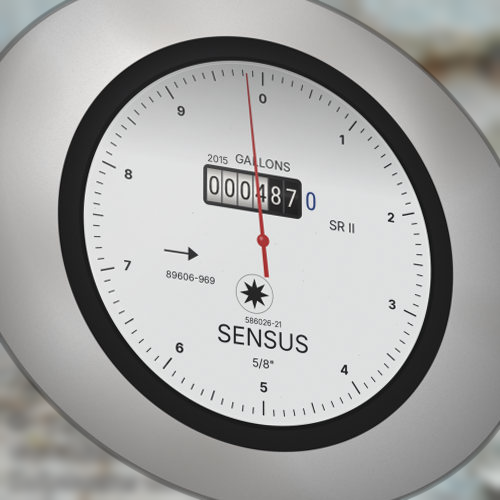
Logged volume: 4869.8 gal
